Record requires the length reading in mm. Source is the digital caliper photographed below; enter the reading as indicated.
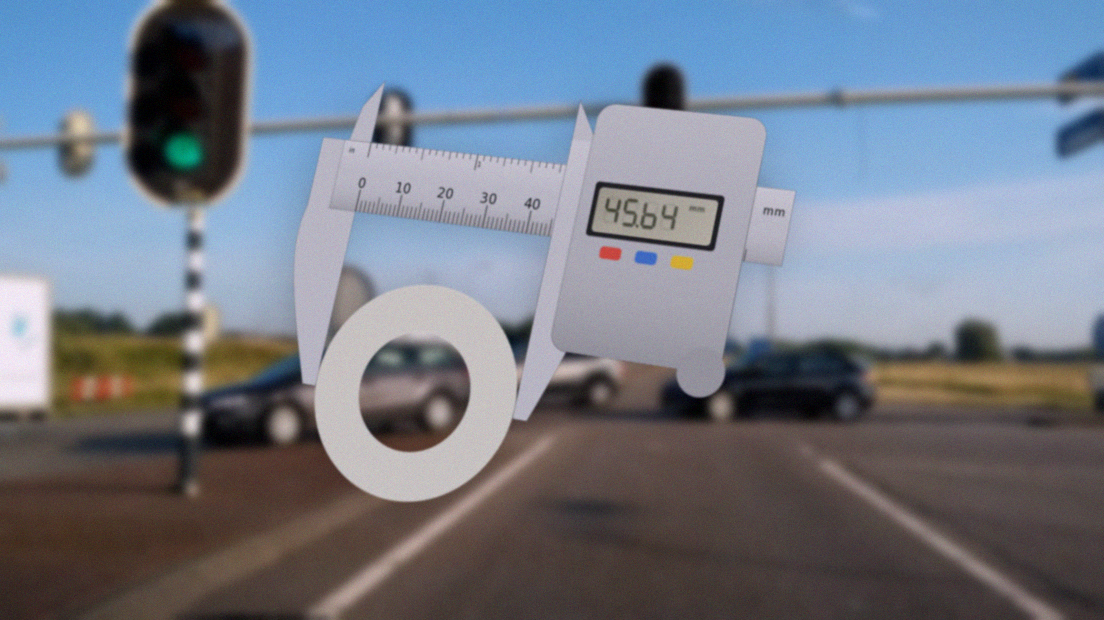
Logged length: 45.64 mm
